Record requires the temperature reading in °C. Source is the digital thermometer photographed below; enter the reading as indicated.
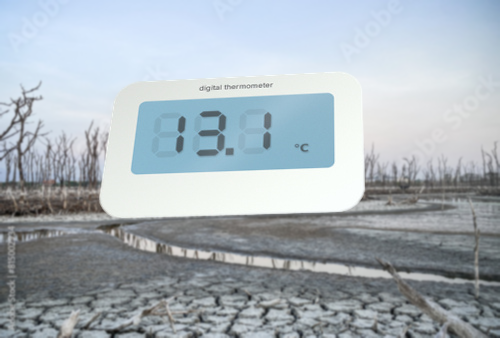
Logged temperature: 13.1 °C
